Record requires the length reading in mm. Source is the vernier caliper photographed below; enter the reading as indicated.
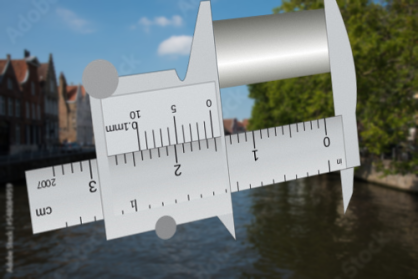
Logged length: 15.2 mm
